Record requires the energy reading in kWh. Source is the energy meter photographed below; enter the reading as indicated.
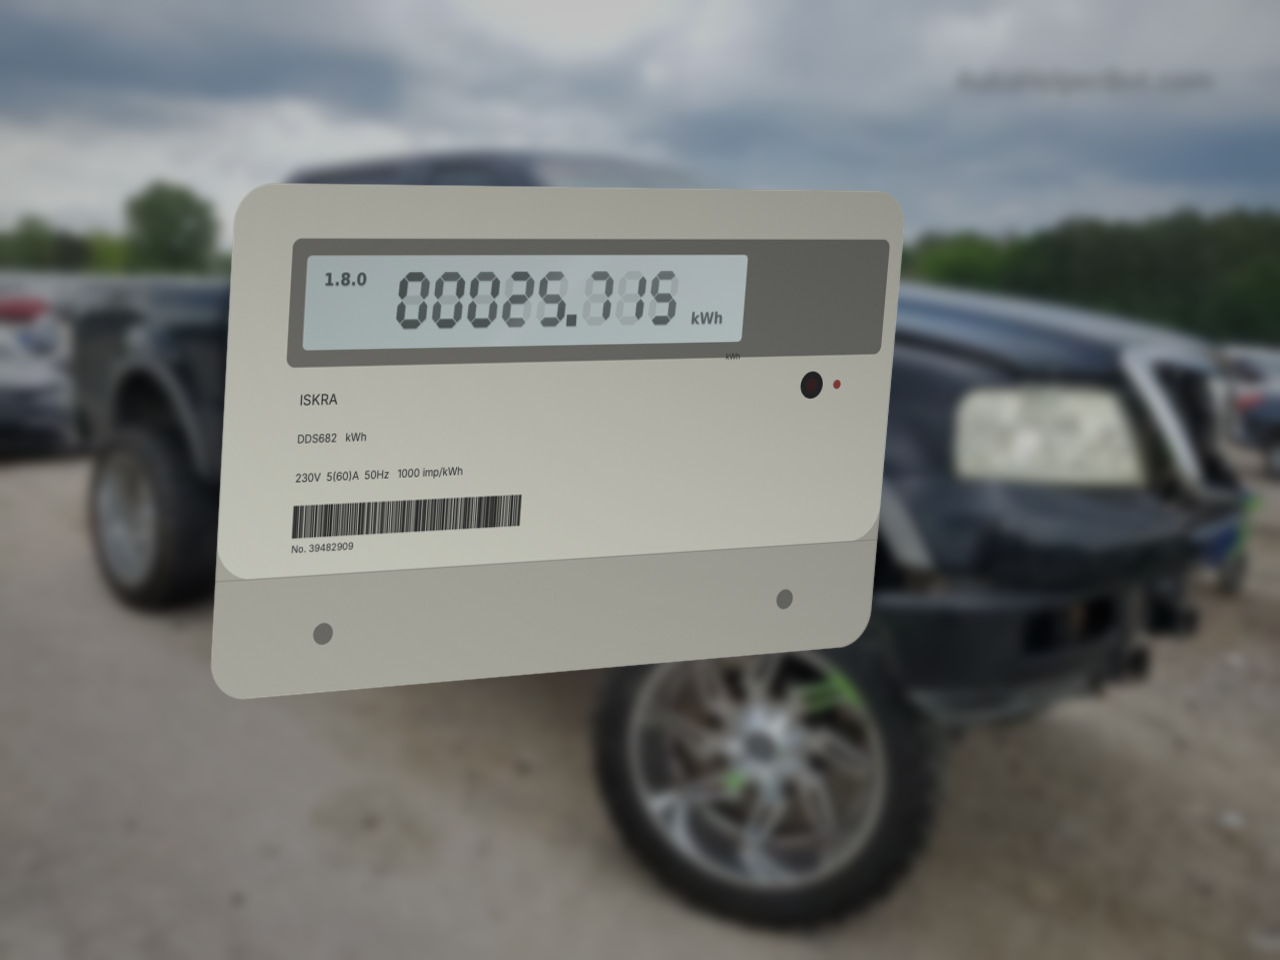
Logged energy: 25.715 kWh
